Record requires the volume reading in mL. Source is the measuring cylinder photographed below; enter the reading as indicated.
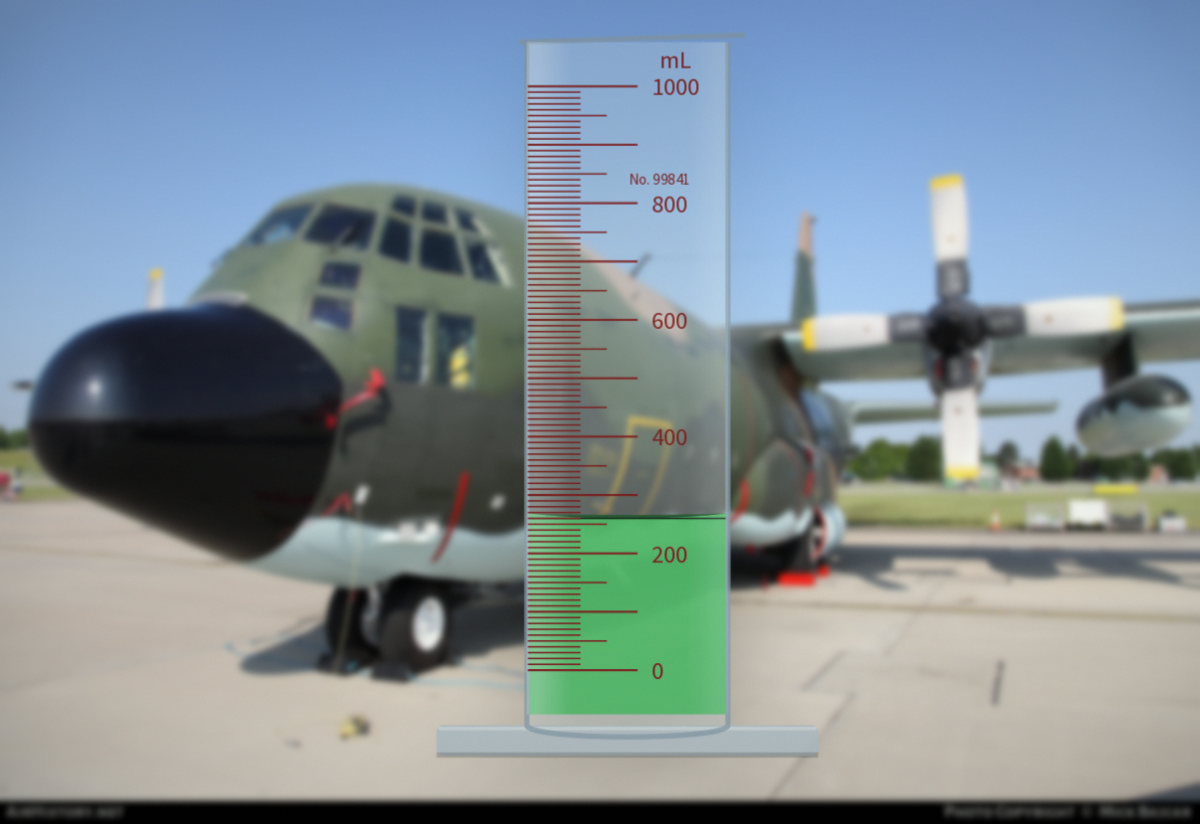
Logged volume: 260 mL
